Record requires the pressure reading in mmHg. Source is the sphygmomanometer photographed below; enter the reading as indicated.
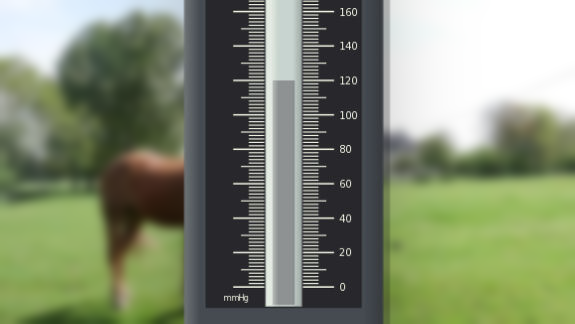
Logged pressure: 120 mmHg
